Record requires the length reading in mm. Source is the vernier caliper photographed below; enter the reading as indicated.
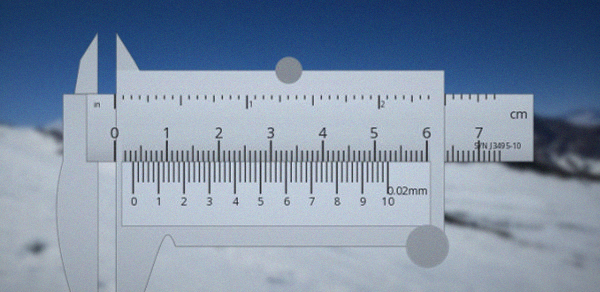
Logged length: 3.5 mm
